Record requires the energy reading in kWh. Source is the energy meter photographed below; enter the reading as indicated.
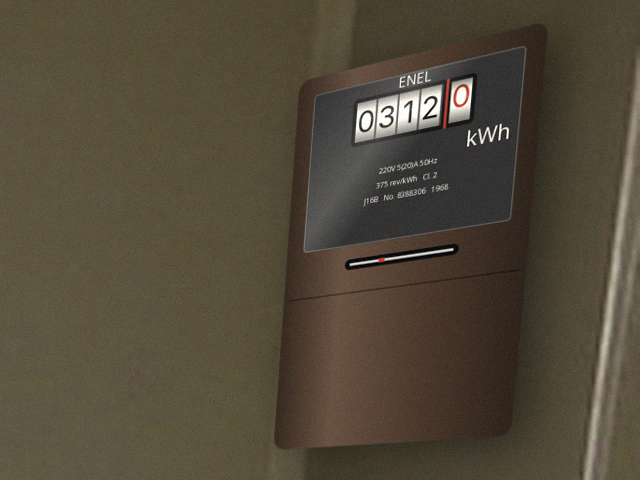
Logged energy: 312.0 kWh
